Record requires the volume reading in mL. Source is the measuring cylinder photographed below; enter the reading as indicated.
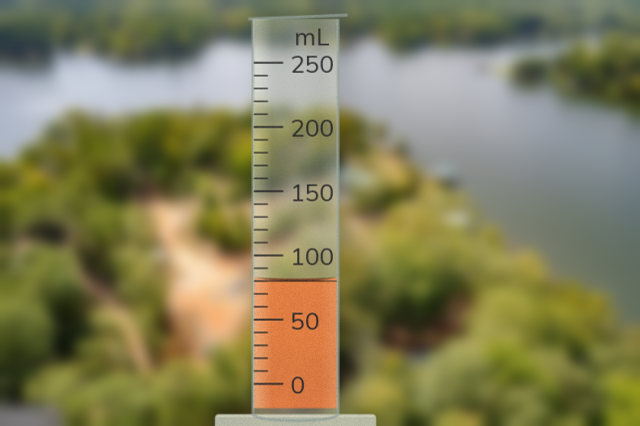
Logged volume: 80 mL
